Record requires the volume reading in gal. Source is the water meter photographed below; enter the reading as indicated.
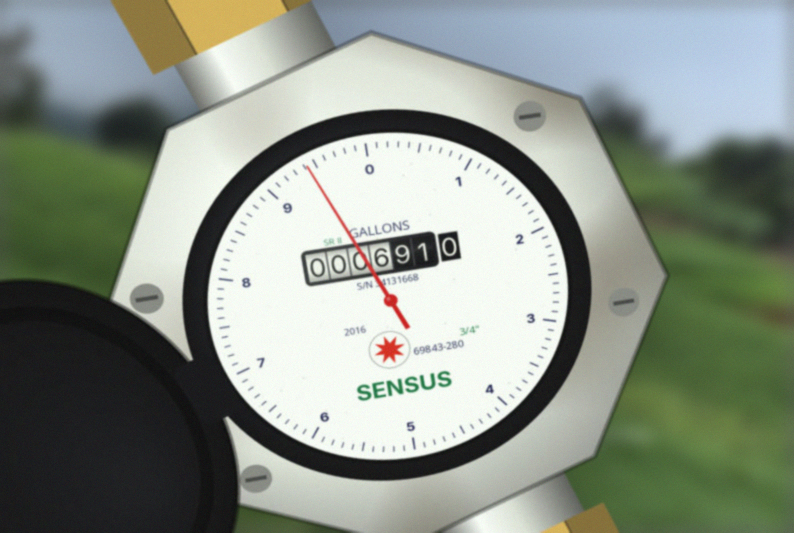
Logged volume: 6909.4 gal
